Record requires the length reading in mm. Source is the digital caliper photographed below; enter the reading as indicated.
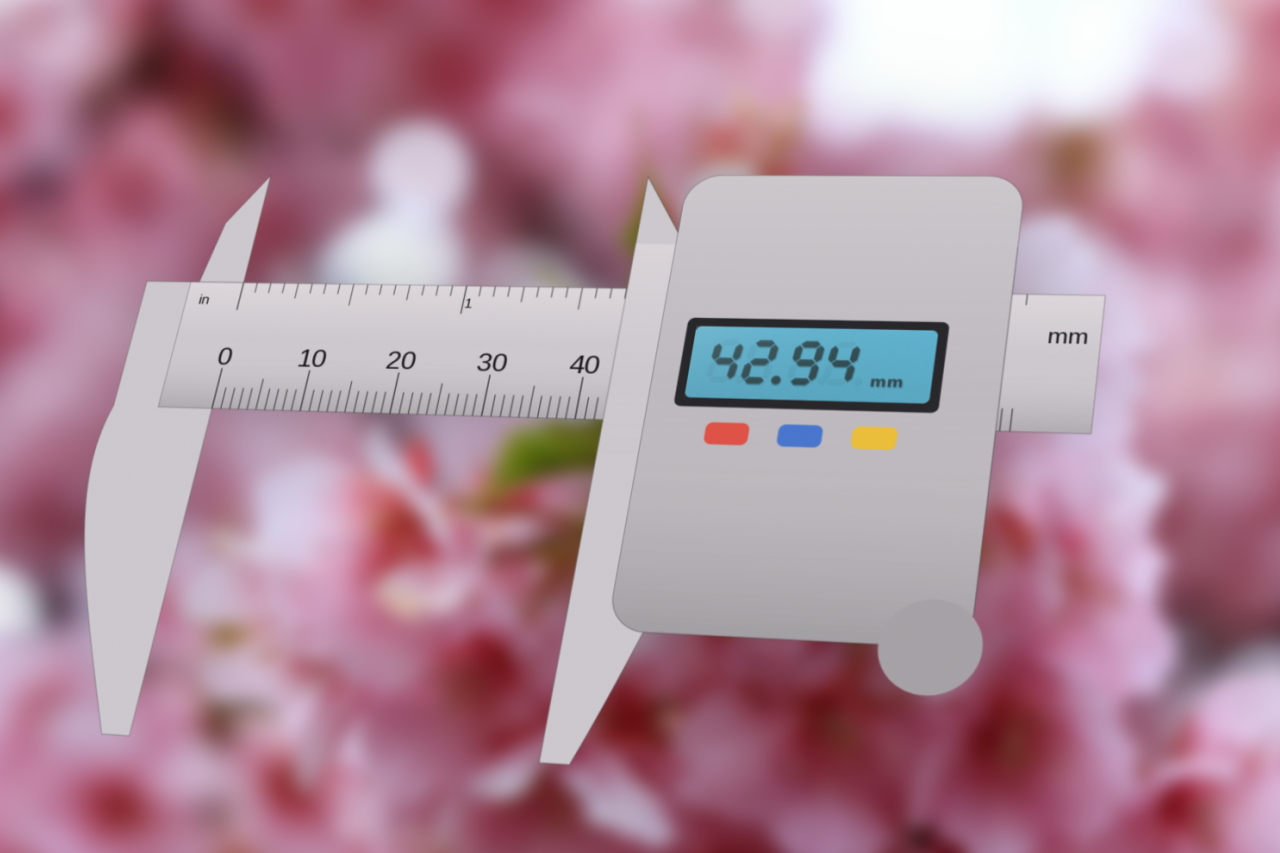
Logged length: 42.94 mm
